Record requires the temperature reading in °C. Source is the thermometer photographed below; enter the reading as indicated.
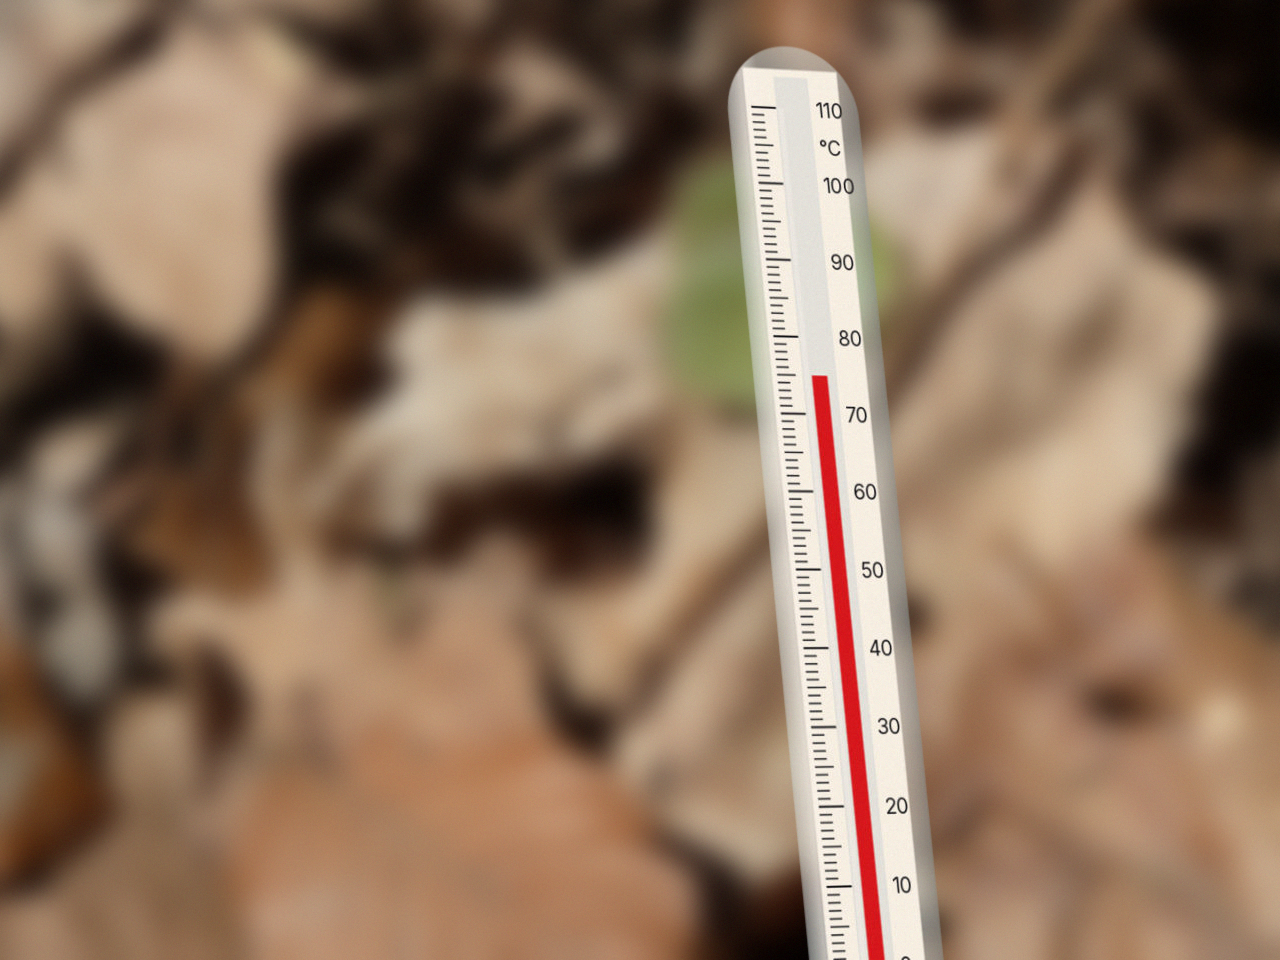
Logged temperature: 75 °C
